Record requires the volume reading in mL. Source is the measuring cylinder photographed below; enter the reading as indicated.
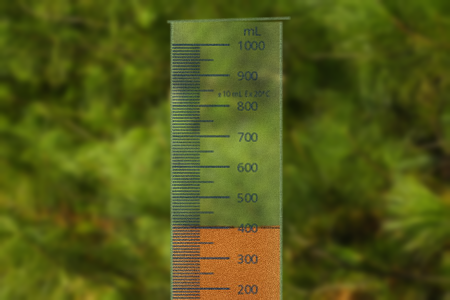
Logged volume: 400 mL
